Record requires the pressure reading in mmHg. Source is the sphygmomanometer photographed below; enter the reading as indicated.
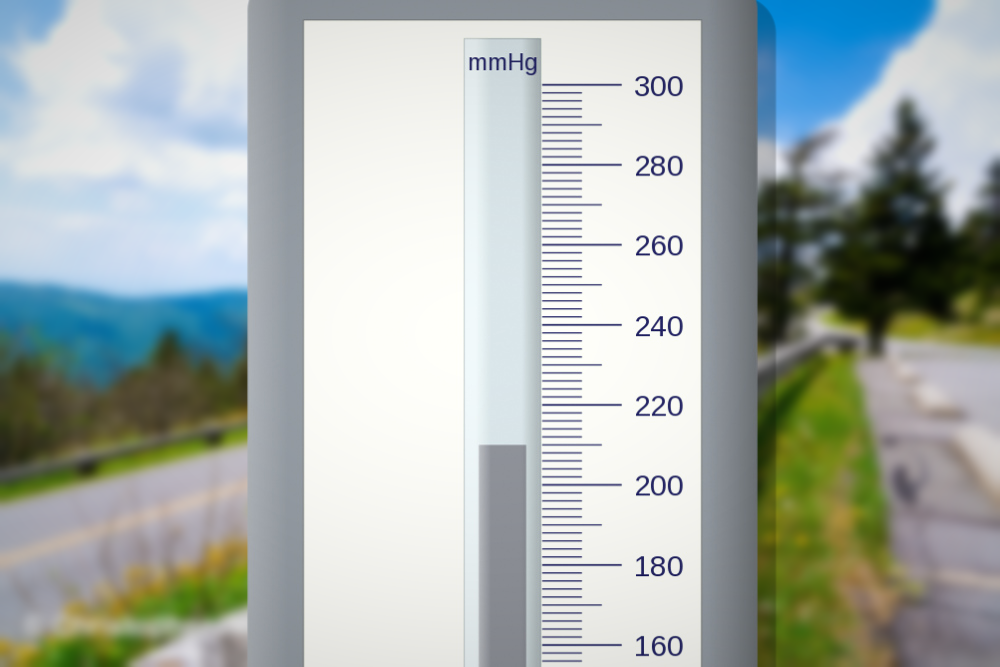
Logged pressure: 210 mmHg
